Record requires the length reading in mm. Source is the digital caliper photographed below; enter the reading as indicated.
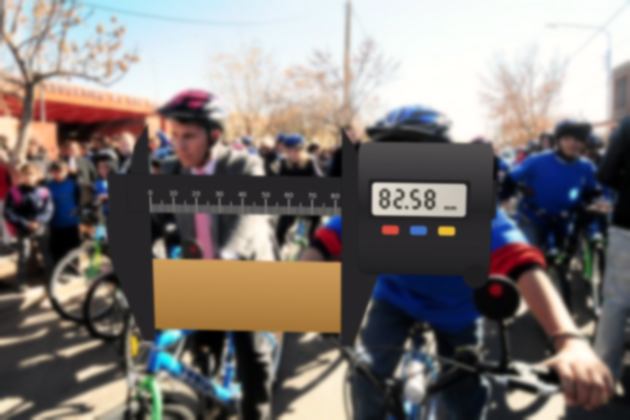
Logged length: 82.58 mm
